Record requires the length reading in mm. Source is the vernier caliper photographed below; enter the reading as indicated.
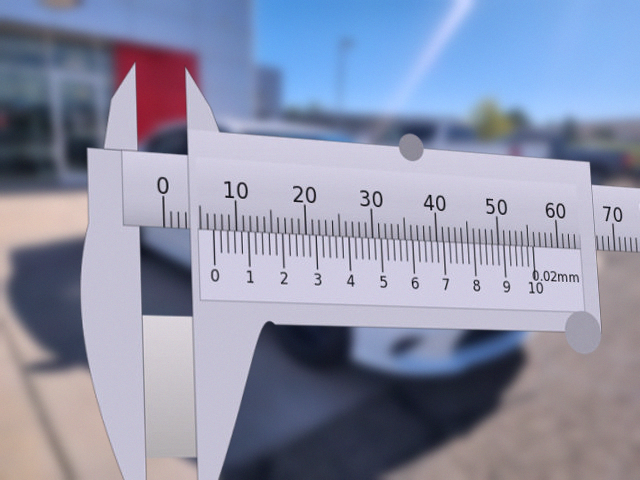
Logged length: 6.8 mm
